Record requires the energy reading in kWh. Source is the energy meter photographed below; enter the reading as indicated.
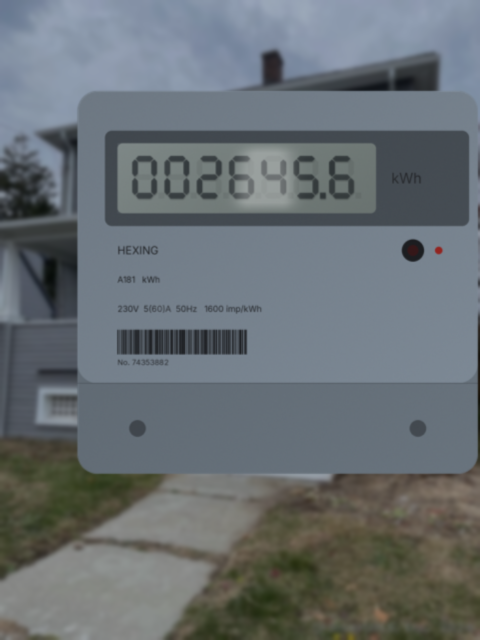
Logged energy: 2645.6 kWh
